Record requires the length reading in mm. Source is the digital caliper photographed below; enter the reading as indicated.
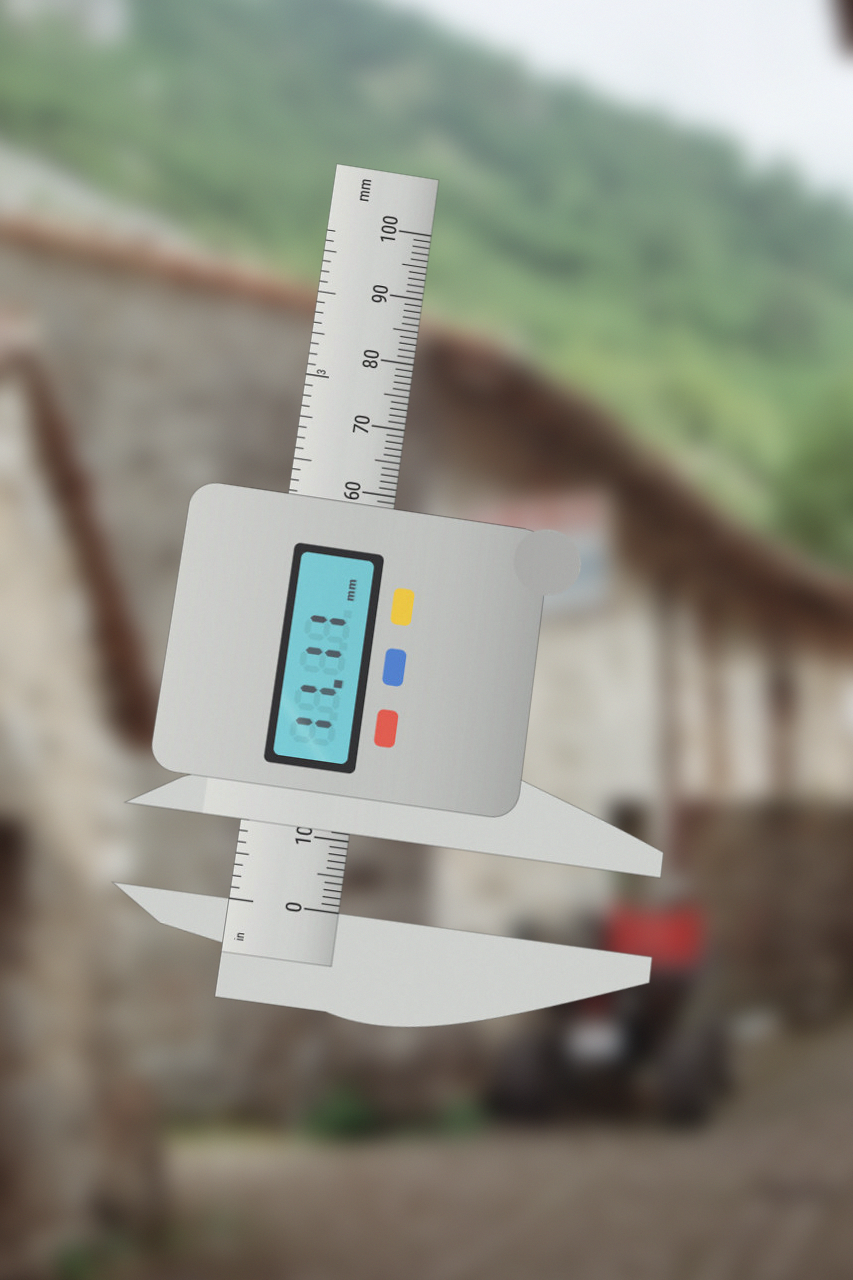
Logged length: 11.11 mm
